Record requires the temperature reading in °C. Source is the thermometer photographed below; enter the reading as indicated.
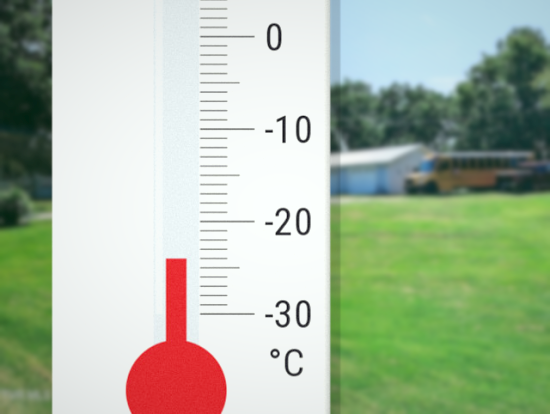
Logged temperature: -24 °C
